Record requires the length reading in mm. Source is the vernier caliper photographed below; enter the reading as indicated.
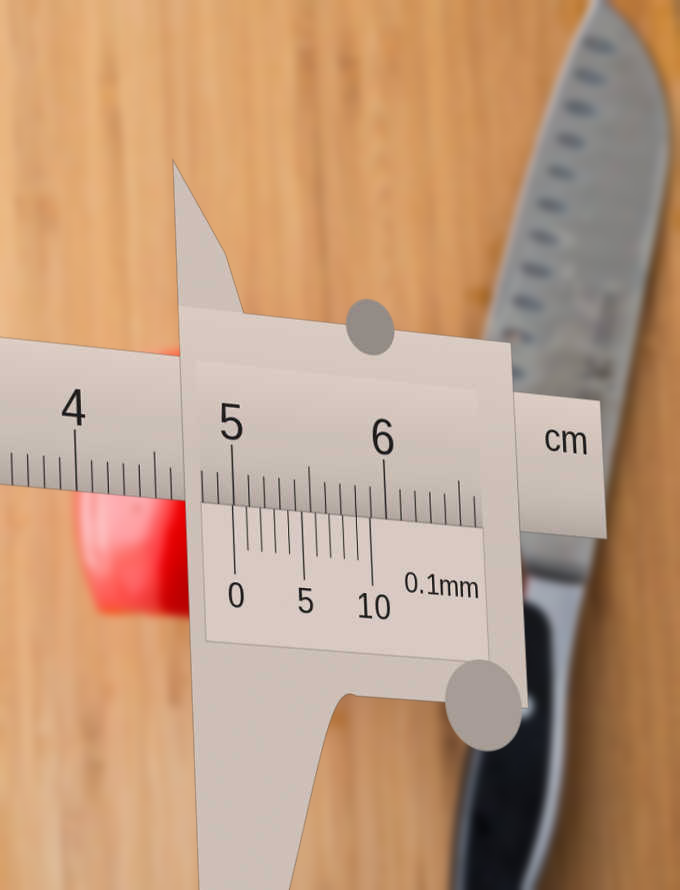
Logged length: 49.9 mm
